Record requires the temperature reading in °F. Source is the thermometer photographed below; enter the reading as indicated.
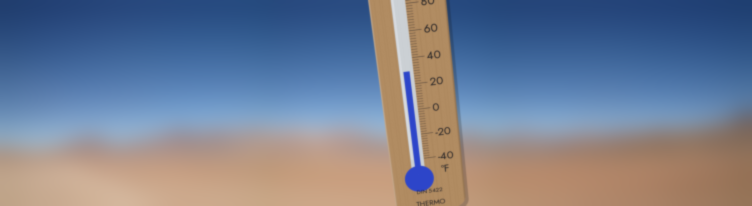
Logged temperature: 30 °F
